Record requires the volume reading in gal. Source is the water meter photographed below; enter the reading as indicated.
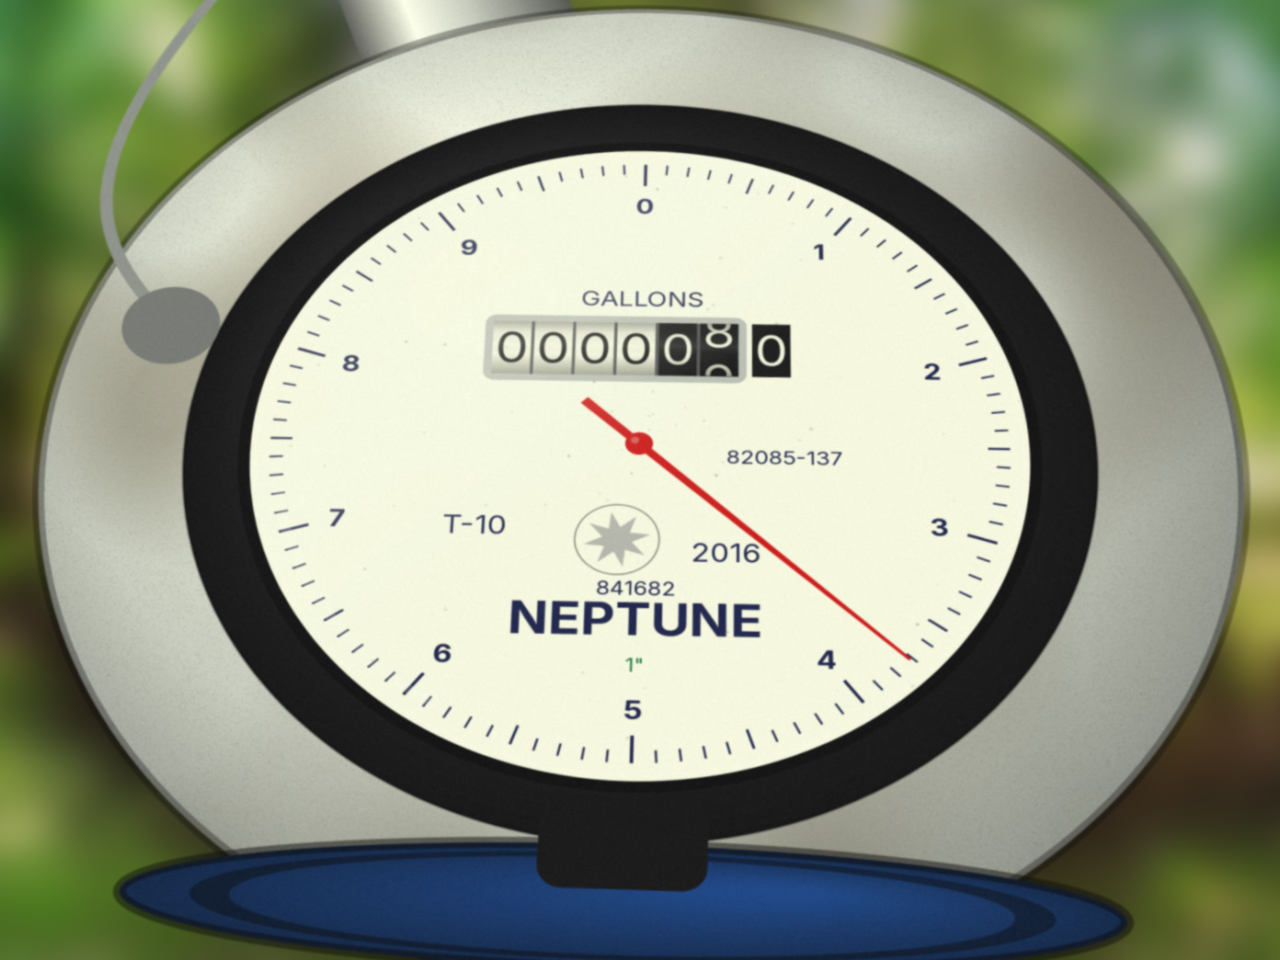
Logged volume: 83.7 gal
